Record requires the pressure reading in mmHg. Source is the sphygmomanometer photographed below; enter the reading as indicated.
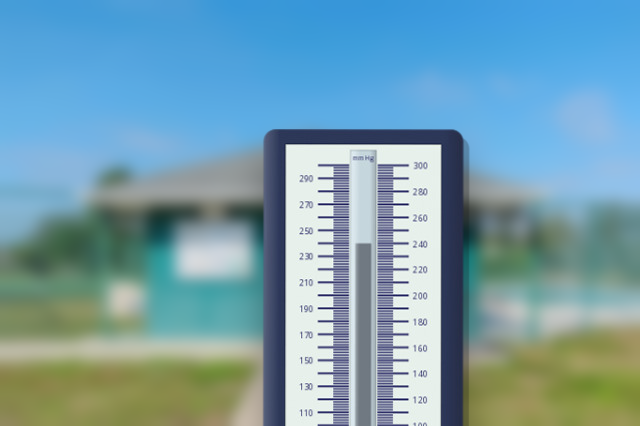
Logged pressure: 240 mmHg
